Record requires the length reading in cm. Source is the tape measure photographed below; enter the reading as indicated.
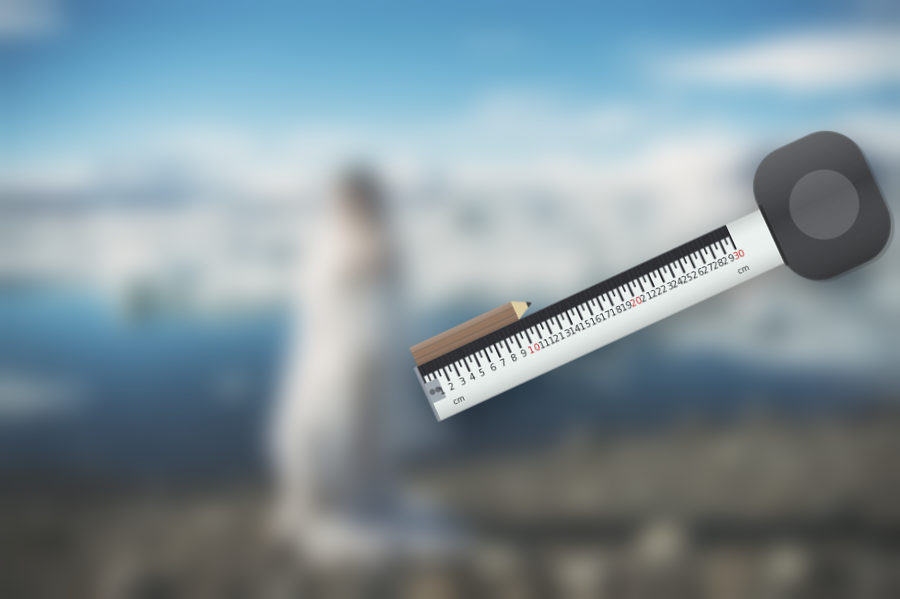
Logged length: 11.5 cm
